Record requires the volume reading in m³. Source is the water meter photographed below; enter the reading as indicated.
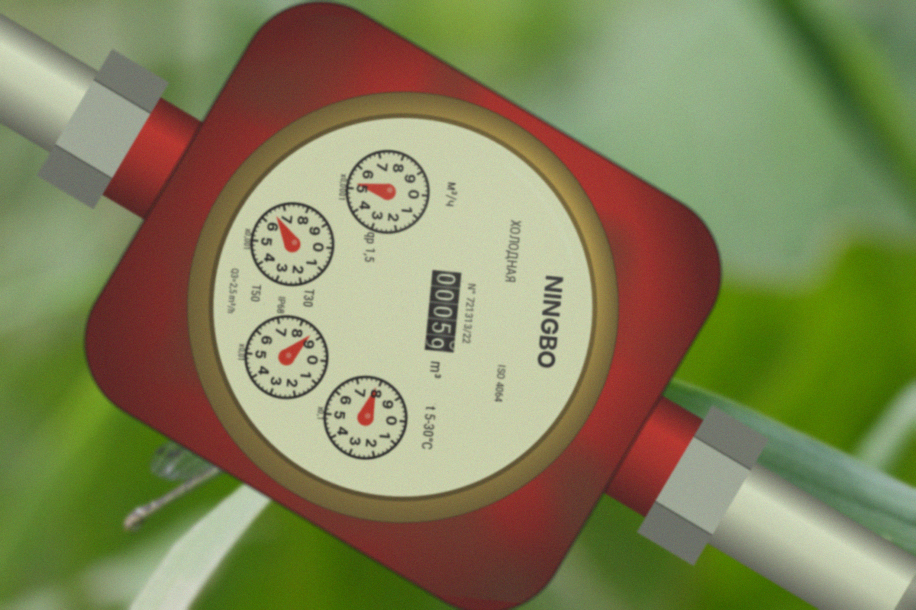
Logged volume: 58.7865 m³
